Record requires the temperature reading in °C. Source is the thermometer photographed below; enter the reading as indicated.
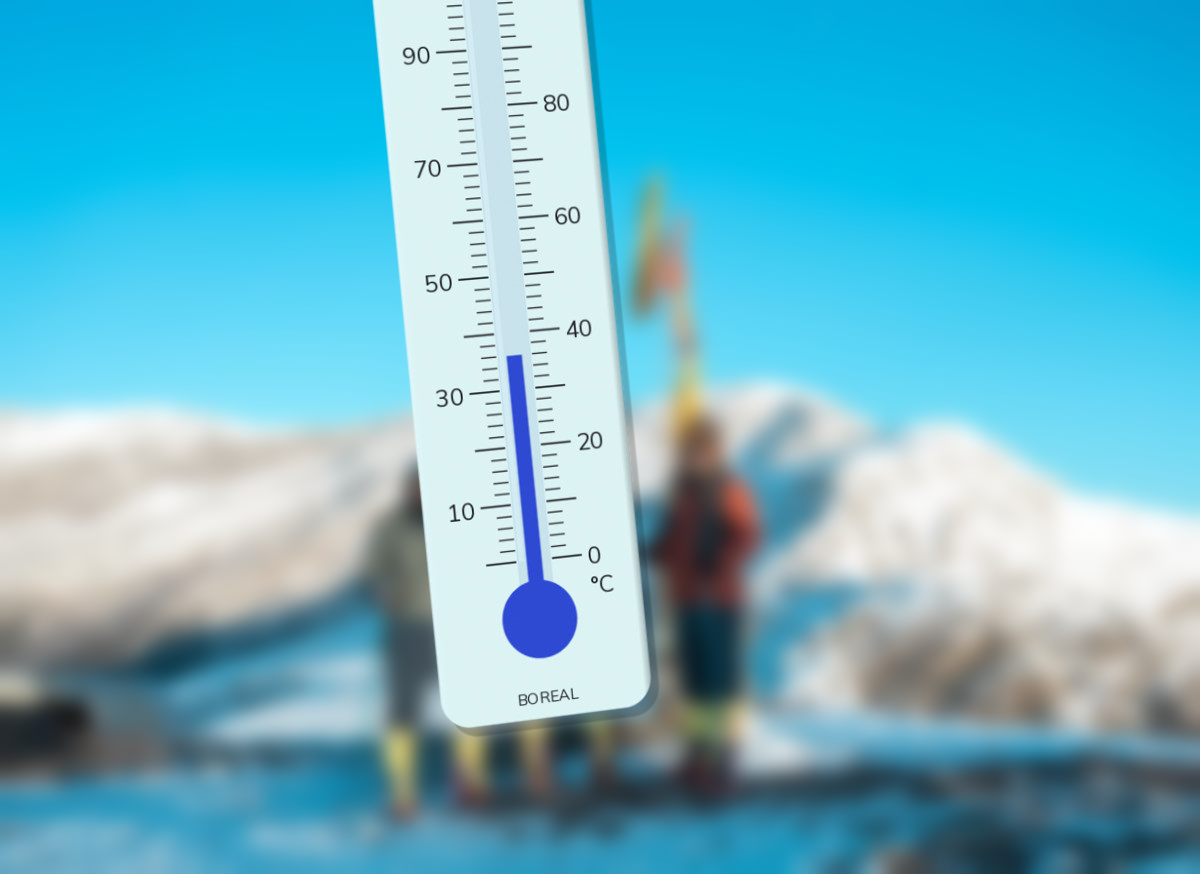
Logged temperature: 36 °C
